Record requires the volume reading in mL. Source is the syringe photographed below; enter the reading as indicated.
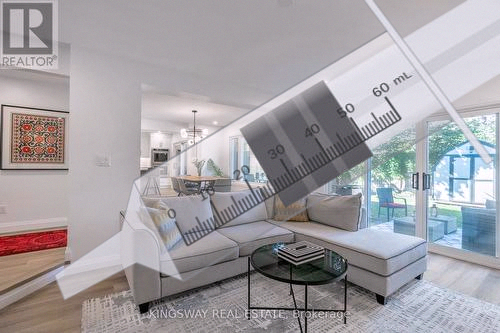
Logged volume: 25 mL
